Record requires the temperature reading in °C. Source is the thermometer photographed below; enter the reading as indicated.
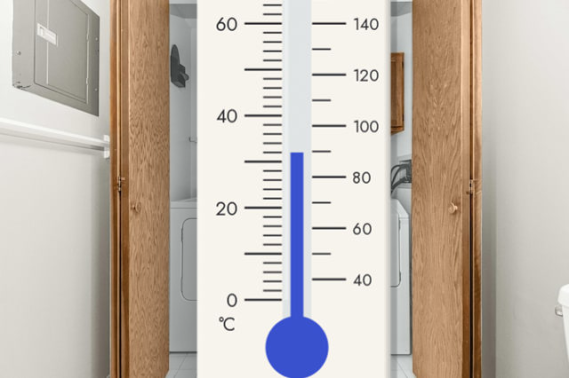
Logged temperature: 32 °C
